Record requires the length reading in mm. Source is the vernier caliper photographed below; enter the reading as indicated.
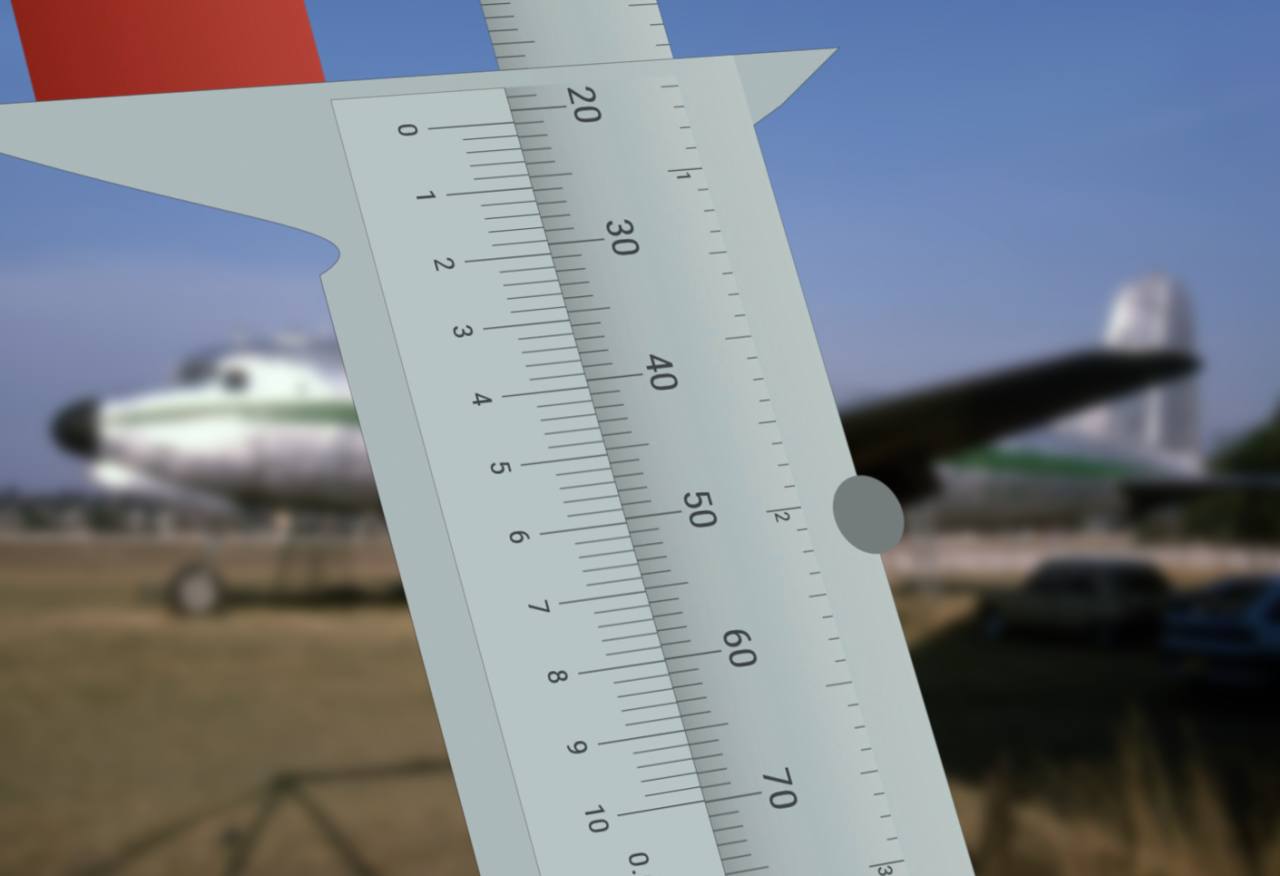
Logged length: 20.9 mm
